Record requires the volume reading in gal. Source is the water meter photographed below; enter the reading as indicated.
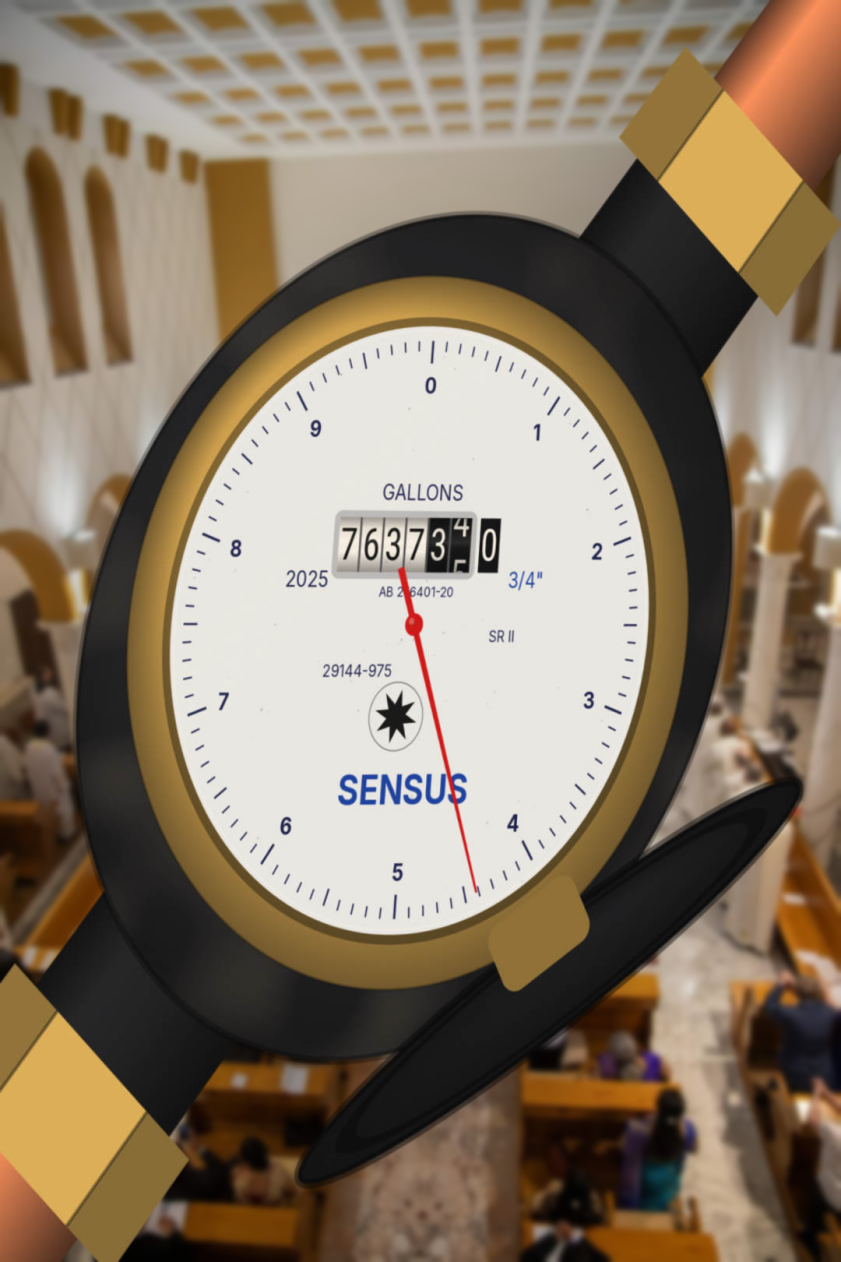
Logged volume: 7637344.4 gal
